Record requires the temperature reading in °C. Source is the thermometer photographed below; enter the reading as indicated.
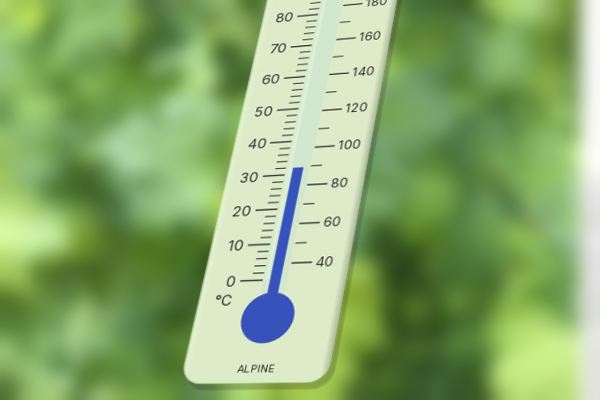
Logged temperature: 32 °C
